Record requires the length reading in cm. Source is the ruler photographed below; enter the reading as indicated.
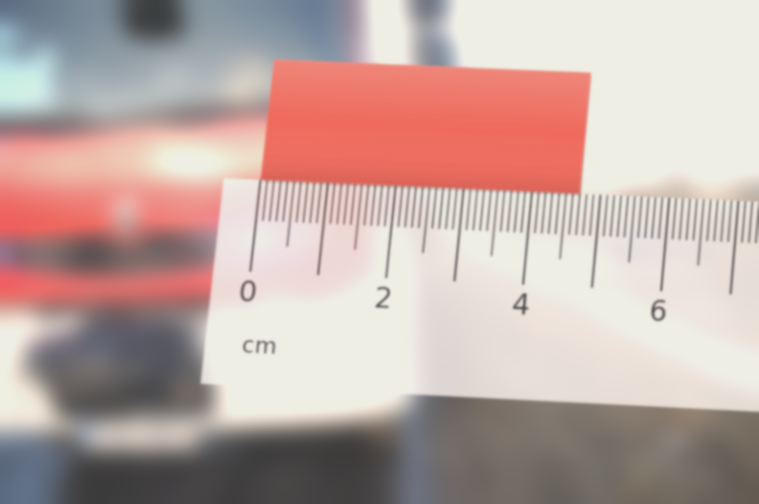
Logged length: 4.7 cm
